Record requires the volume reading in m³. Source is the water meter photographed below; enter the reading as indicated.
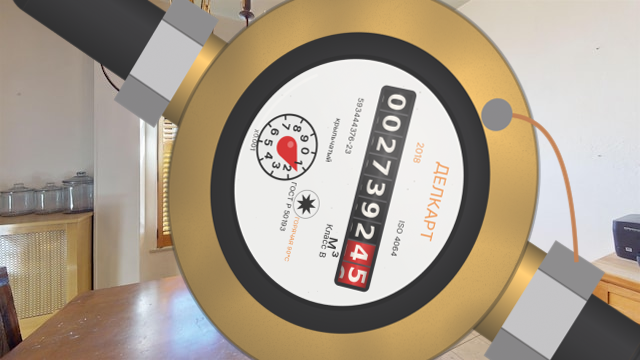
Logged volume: 27392.451 m³
